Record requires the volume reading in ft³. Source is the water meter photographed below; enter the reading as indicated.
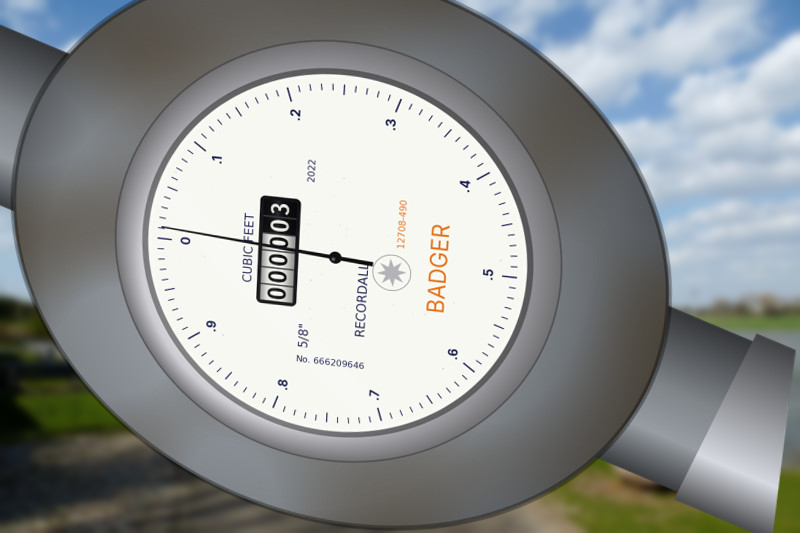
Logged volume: 3.01 ft³
